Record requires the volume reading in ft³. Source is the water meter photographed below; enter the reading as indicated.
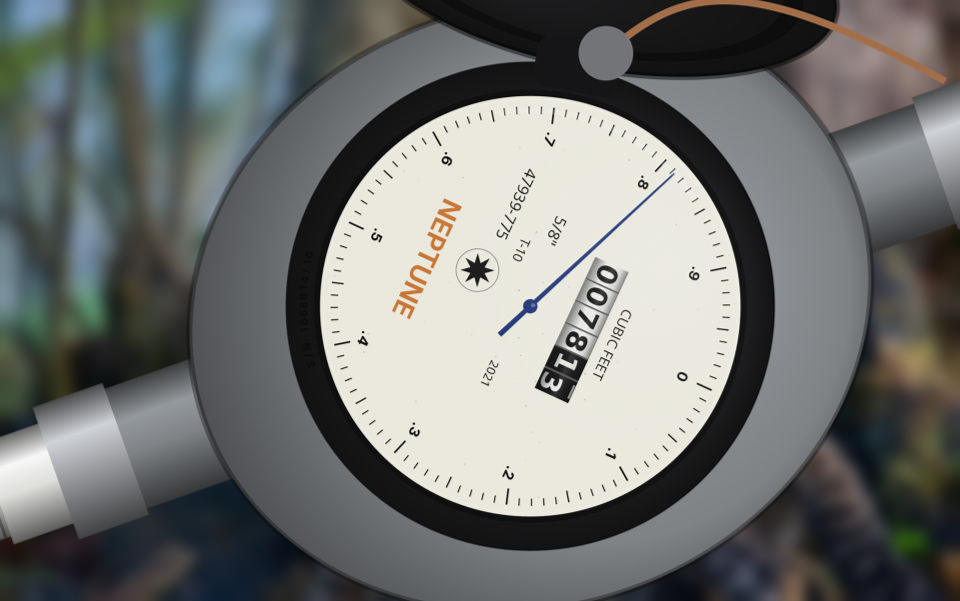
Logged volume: 7812.81 ft³
